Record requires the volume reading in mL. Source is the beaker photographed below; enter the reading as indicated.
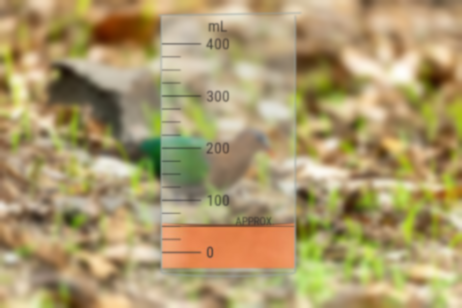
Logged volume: 50 mL
